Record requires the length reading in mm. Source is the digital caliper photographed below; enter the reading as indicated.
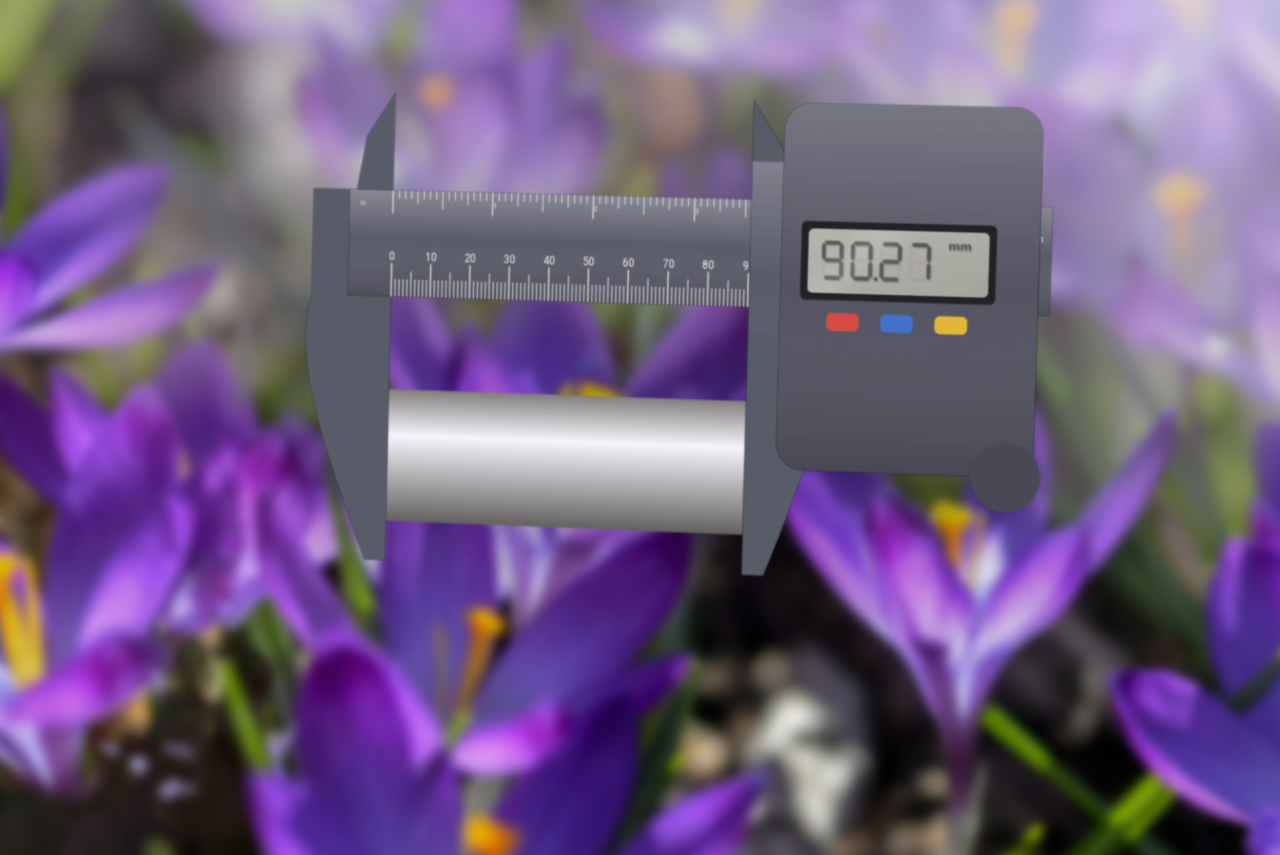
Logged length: 90.27 mm
